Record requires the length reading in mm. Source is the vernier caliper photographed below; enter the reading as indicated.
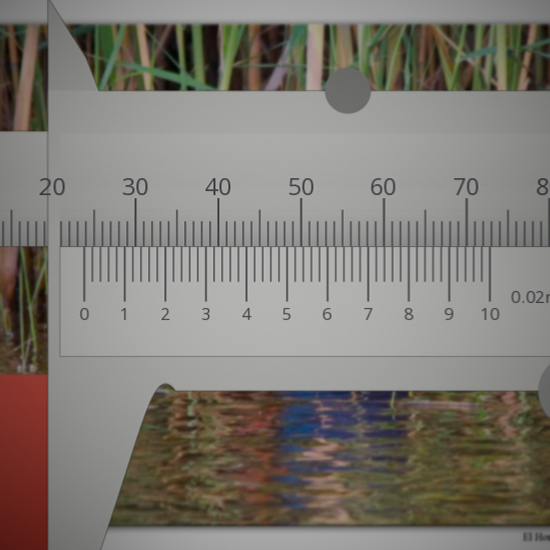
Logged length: 23.8 mm
